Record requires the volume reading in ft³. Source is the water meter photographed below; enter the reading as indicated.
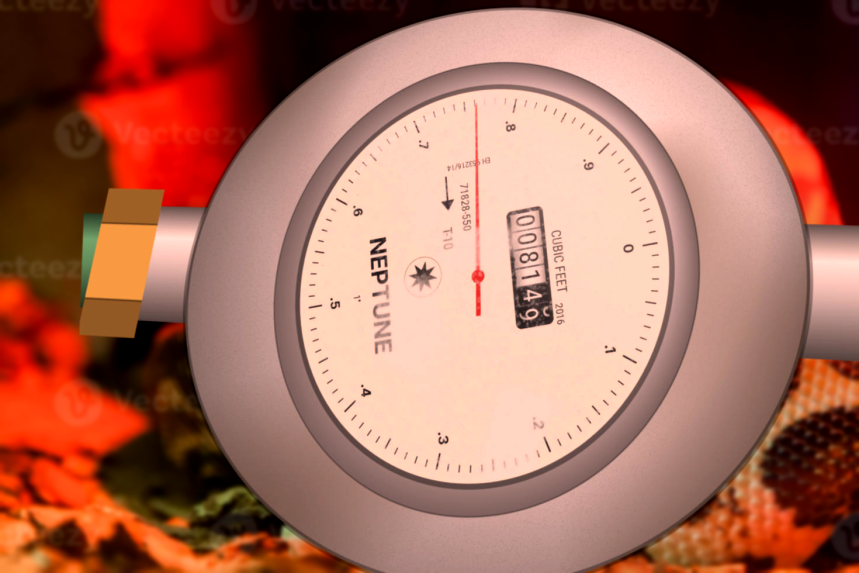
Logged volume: 8148.76 ft³
